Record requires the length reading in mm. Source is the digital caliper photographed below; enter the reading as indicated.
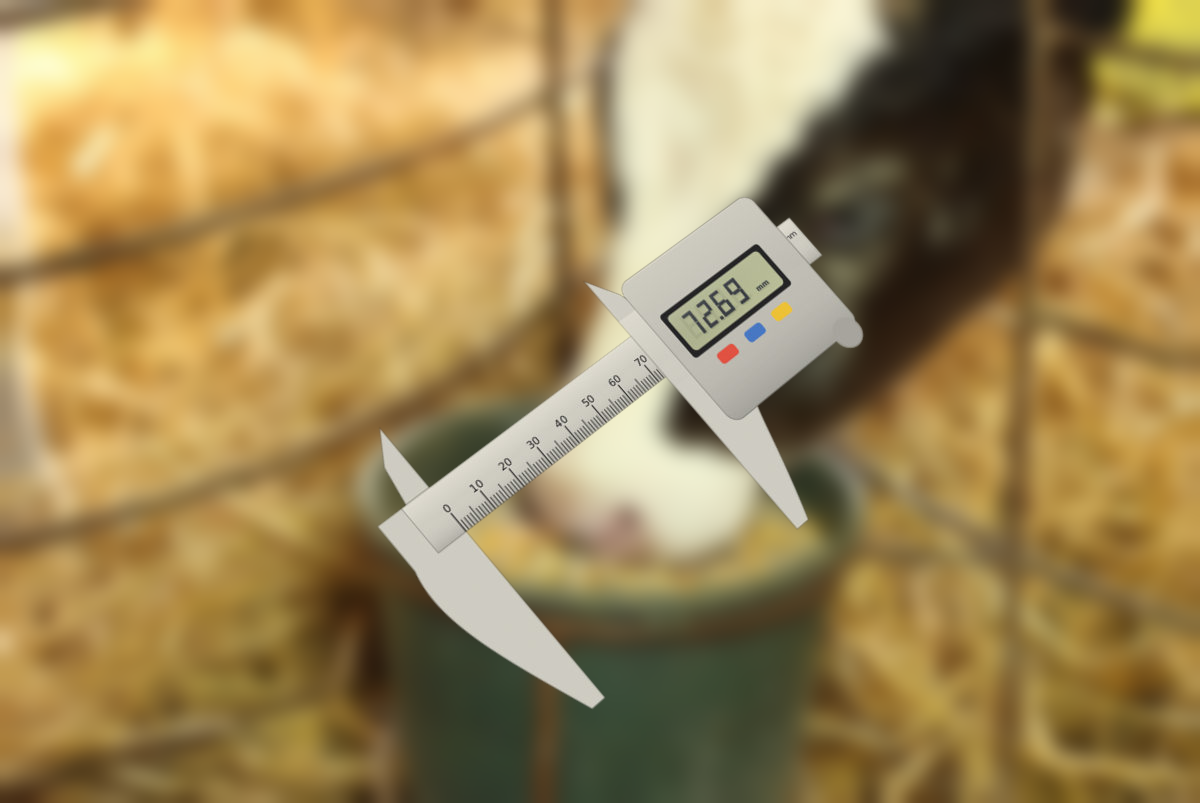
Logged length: 72.69 mm
